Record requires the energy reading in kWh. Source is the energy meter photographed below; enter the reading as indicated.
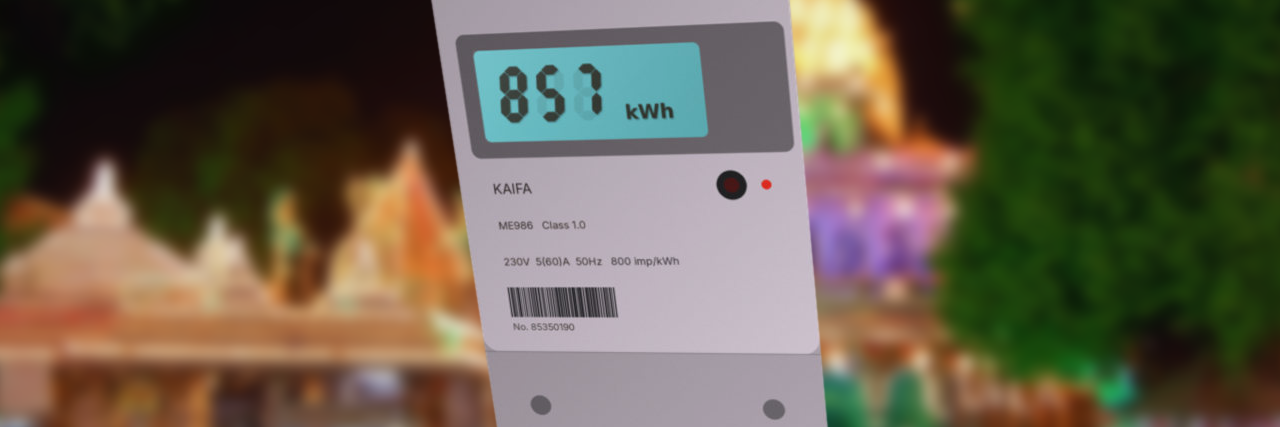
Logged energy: 857 kWh
